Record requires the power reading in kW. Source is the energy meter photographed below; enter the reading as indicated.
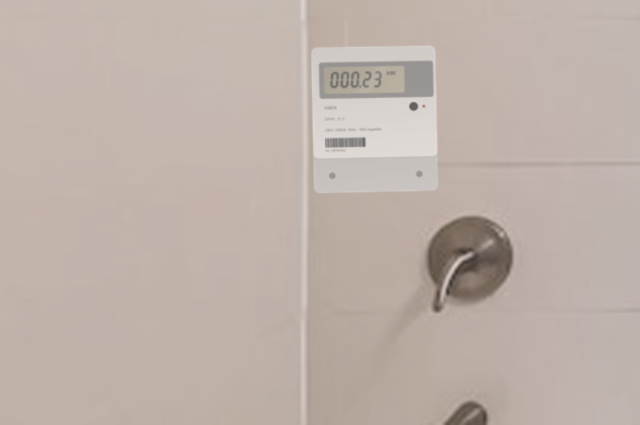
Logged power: 0.23 kW
